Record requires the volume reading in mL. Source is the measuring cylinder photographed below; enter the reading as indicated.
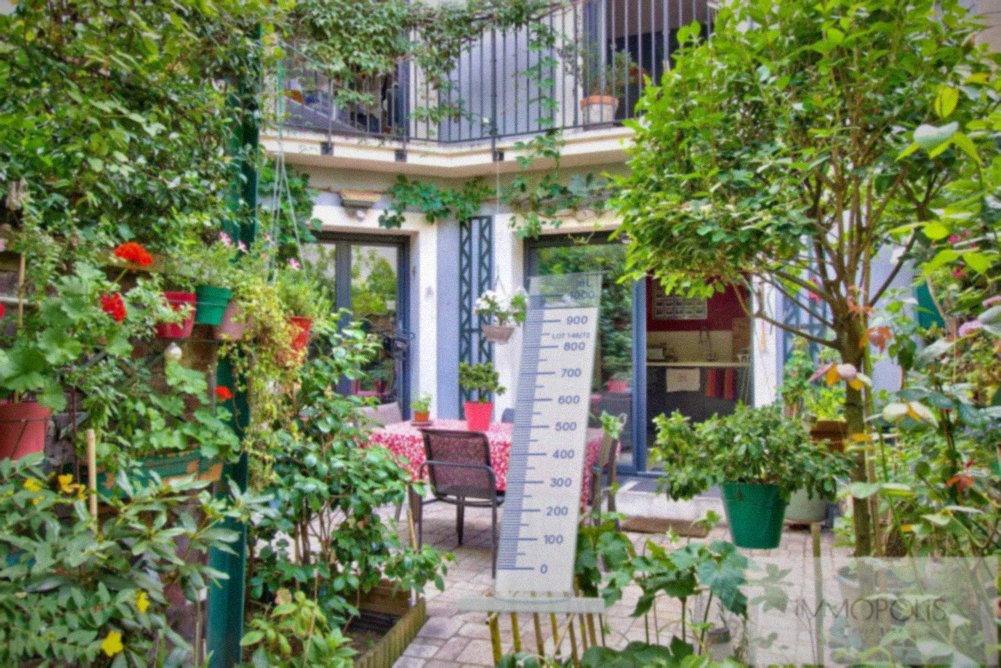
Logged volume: 950 mL
